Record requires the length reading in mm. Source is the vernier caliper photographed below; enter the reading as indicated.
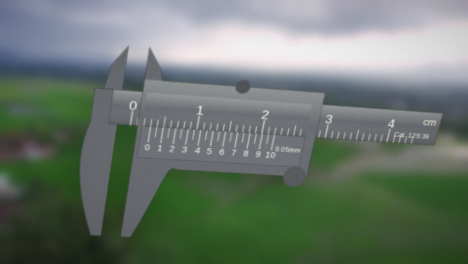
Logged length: 3.0 mm
